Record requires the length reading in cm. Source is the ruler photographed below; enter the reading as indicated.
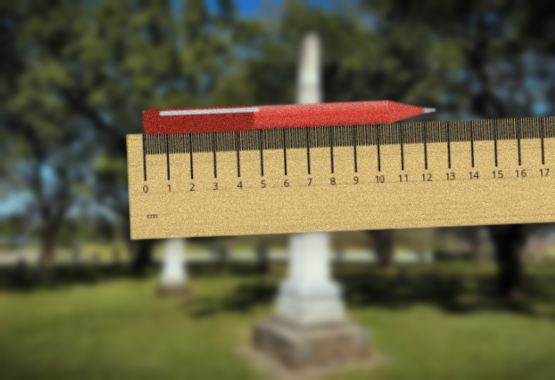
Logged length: 12.5 cm
